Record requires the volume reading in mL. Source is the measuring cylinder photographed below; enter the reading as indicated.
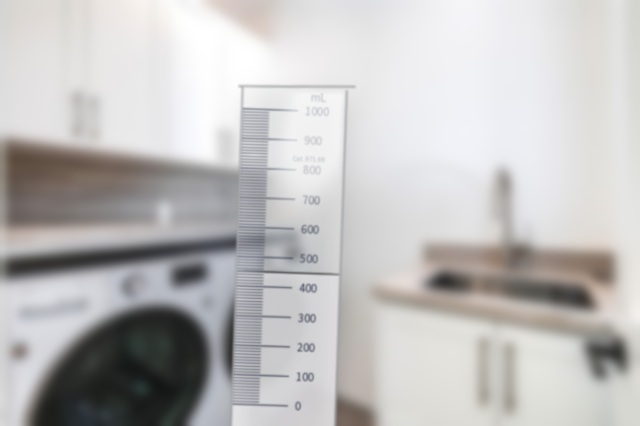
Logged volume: 450 mL
